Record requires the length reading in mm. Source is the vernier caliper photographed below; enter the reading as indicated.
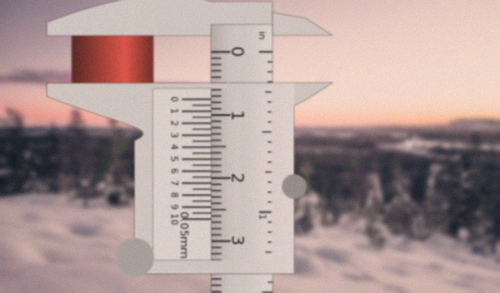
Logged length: 7.5 mm
